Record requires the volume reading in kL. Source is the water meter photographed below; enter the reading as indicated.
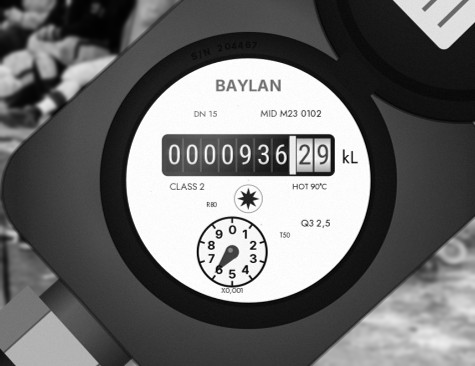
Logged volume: 936.296 kL
